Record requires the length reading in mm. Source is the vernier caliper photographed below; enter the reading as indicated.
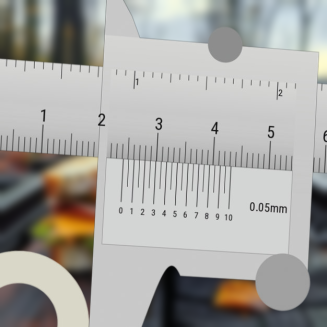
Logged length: 24.2 mm
